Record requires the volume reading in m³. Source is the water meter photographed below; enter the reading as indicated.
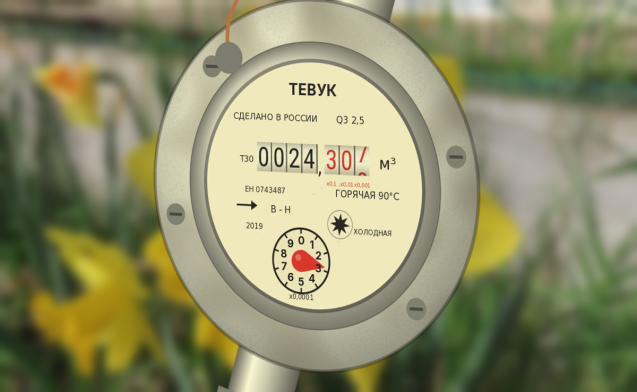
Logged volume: 24.3072 m³
